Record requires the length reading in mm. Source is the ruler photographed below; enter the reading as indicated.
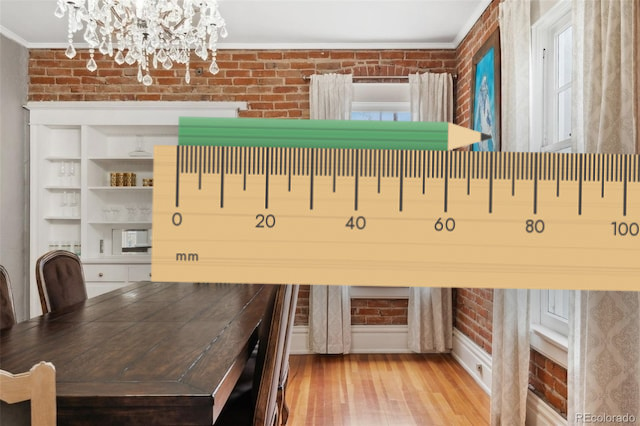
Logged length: 70 mm
